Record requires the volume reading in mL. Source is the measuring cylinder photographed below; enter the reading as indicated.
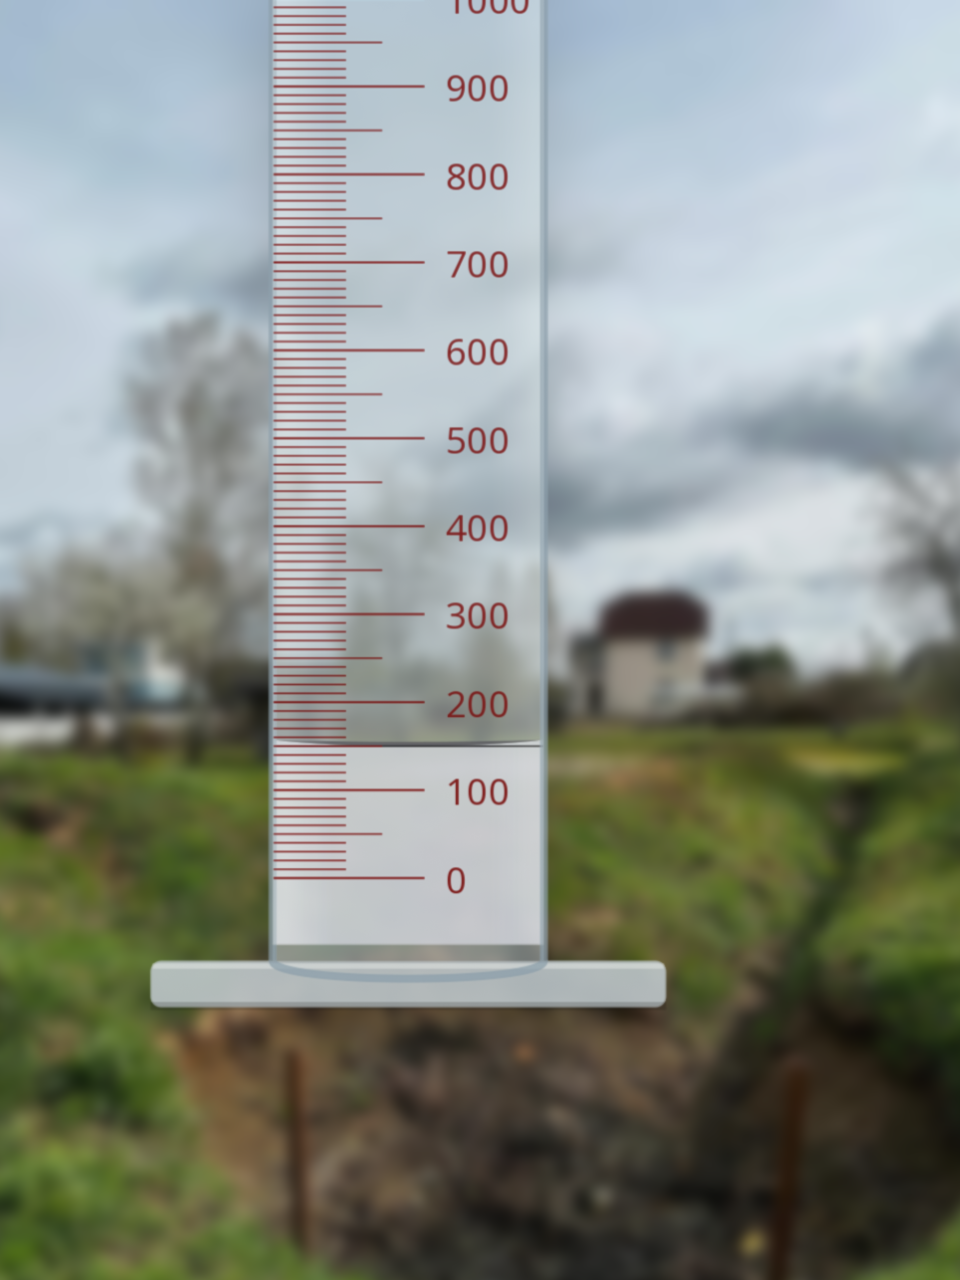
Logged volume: 150 mL
